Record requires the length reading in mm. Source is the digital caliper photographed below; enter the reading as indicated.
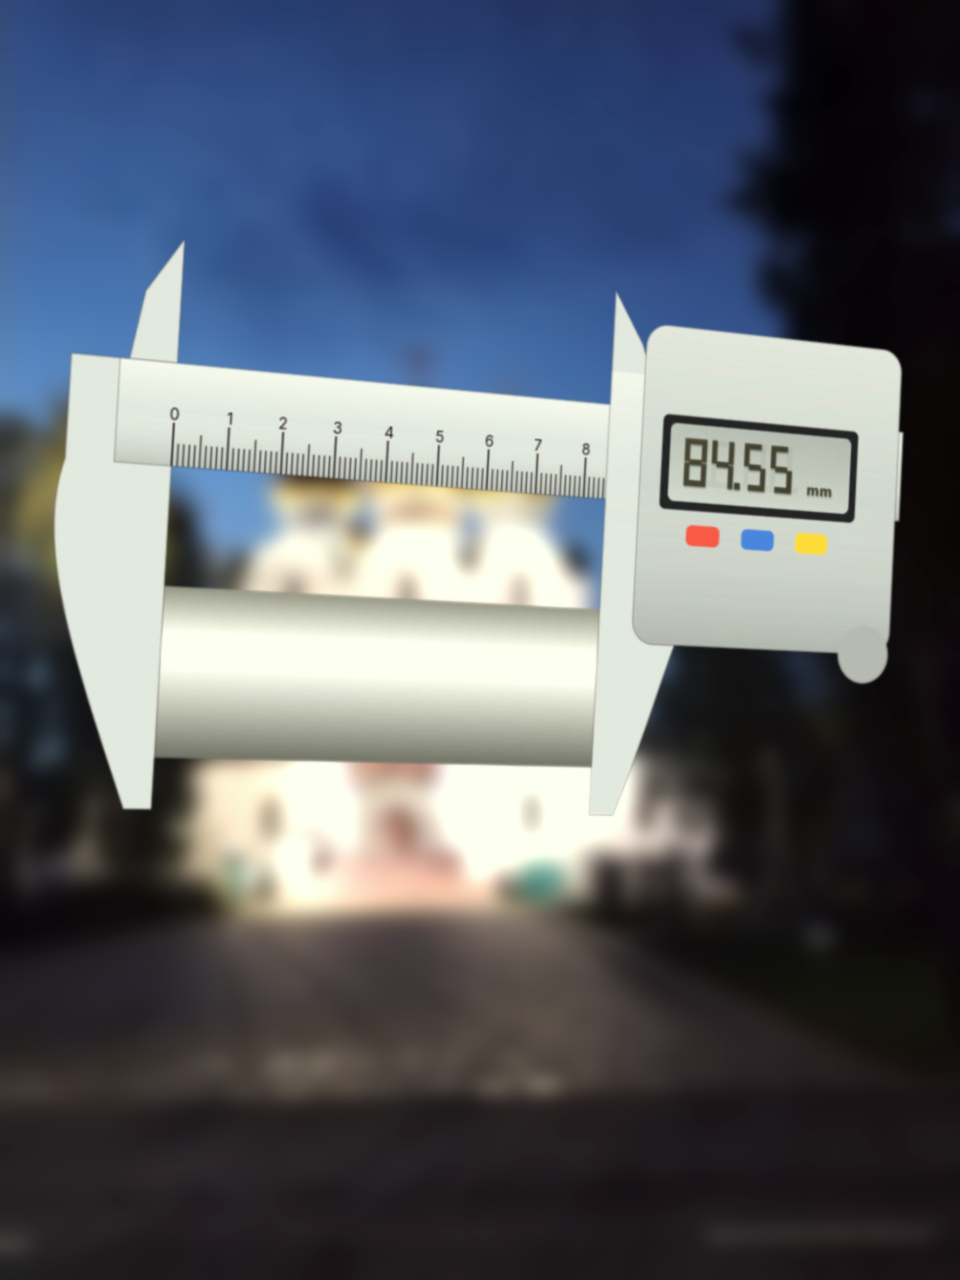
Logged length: 84.55 mm
